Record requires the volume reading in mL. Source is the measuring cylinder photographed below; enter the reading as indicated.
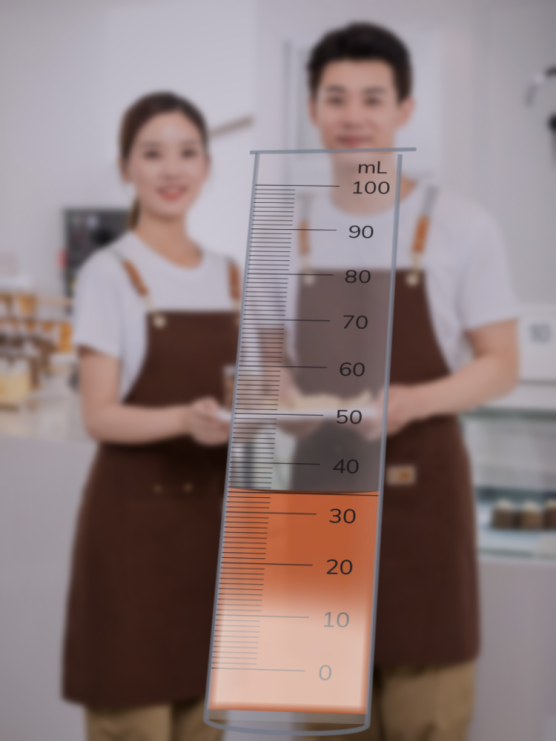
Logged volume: 34 mL
